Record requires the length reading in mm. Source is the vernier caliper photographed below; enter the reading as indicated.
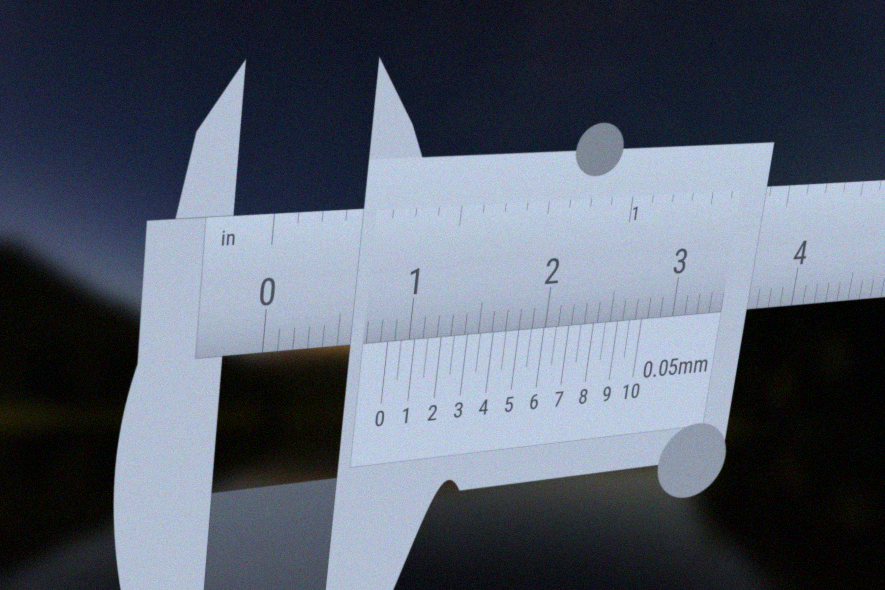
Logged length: 8.5 mm
